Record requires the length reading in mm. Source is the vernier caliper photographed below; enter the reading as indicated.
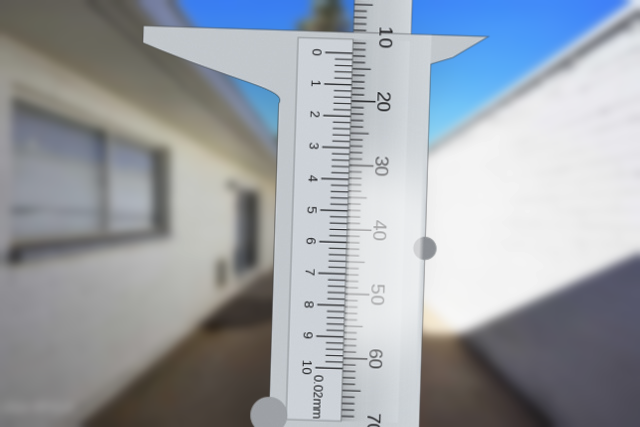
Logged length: 12.6 mm
